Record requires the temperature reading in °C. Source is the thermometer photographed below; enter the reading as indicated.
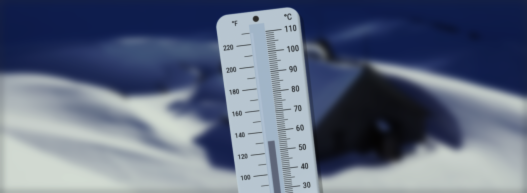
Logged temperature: 55 °C
